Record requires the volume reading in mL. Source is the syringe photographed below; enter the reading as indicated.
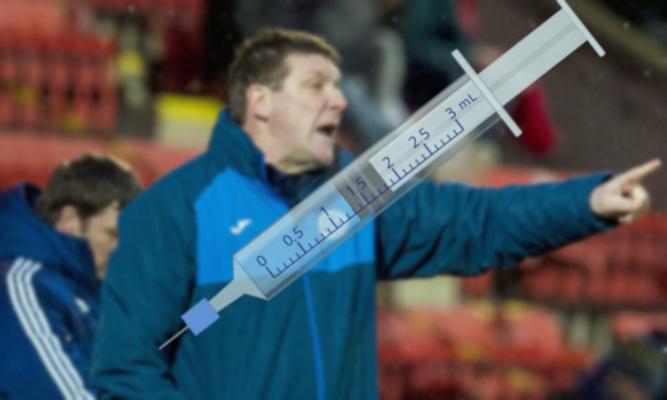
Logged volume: 1.3 mL
